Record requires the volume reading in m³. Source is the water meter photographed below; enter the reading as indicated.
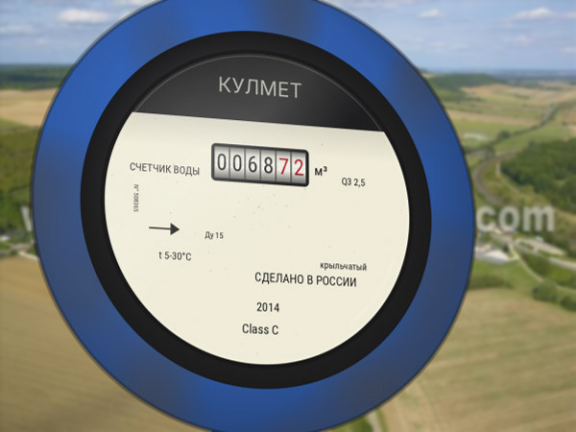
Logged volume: 68.72 m³
